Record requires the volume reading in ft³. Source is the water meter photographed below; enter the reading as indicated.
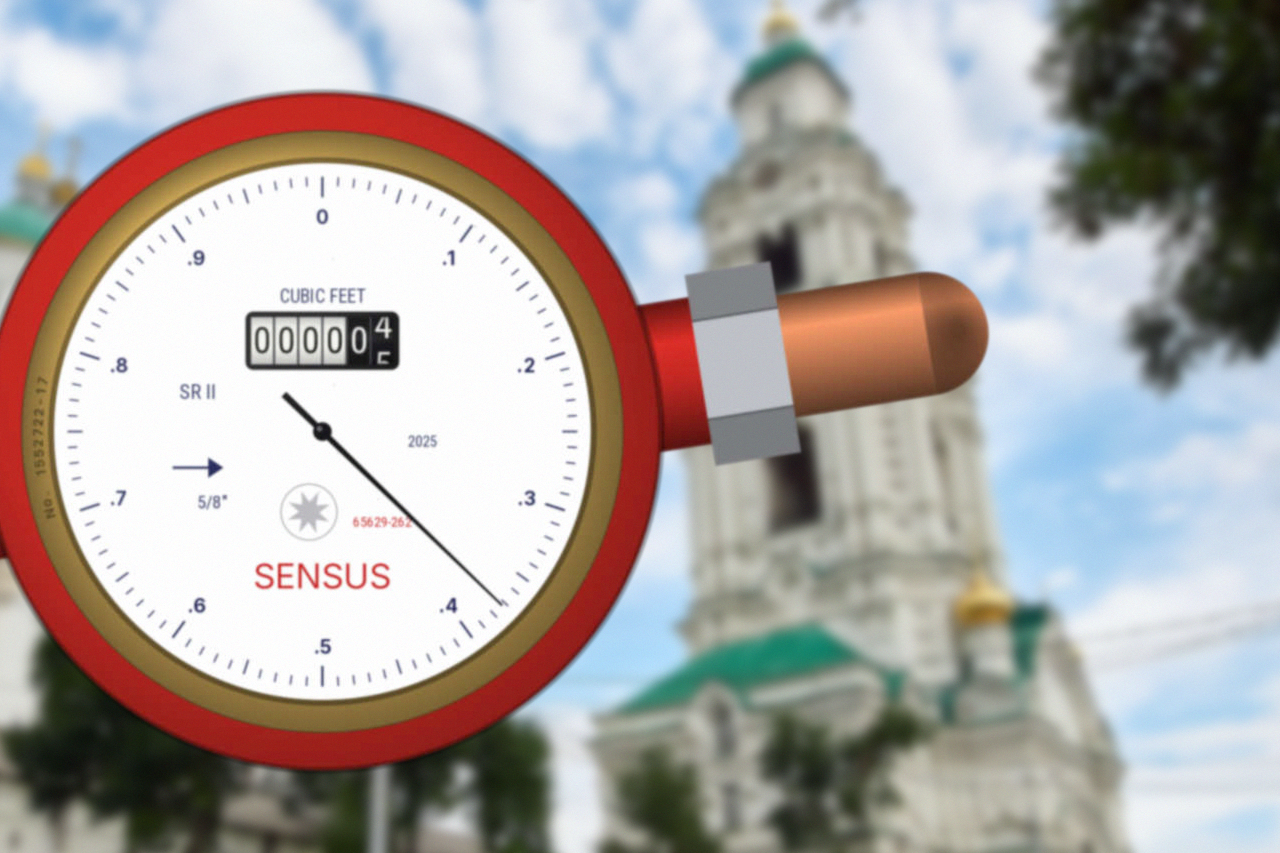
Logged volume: 4.37 ft³
